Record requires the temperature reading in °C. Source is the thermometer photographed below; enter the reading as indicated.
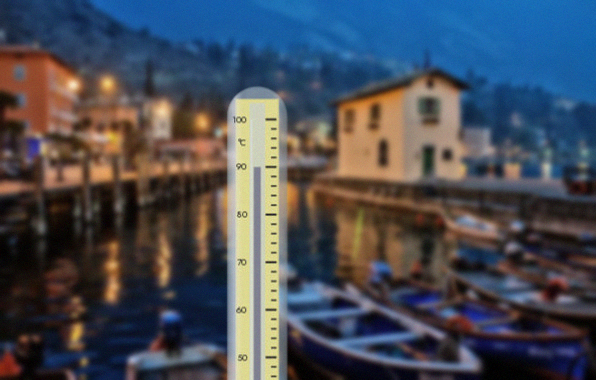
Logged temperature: 90 °C
